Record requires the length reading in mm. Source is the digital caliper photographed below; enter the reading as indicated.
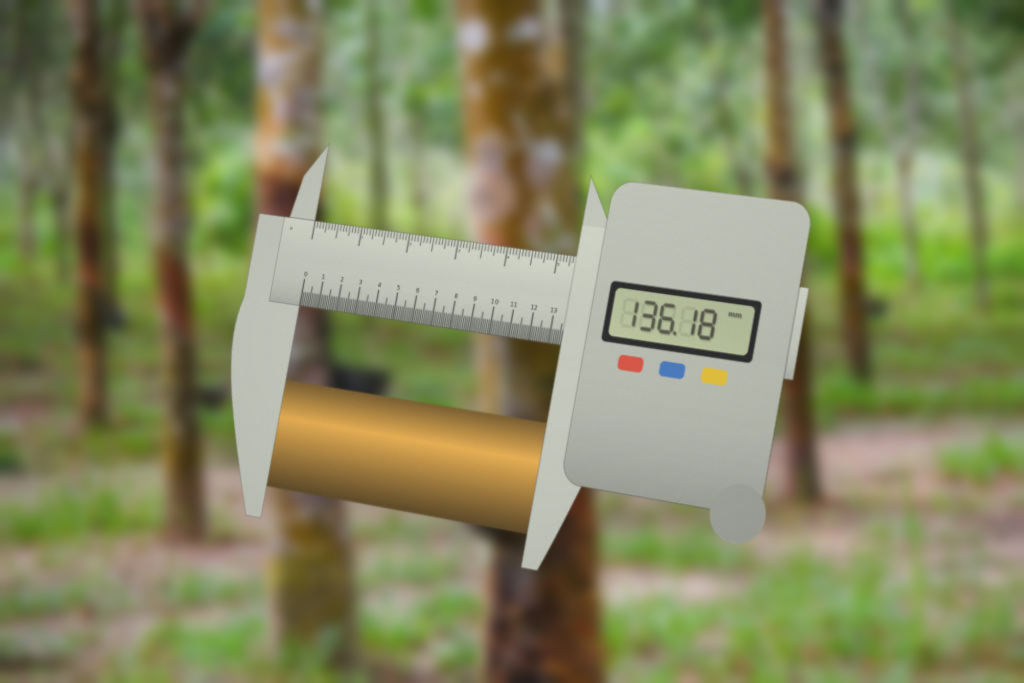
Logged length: 136.18 mm
